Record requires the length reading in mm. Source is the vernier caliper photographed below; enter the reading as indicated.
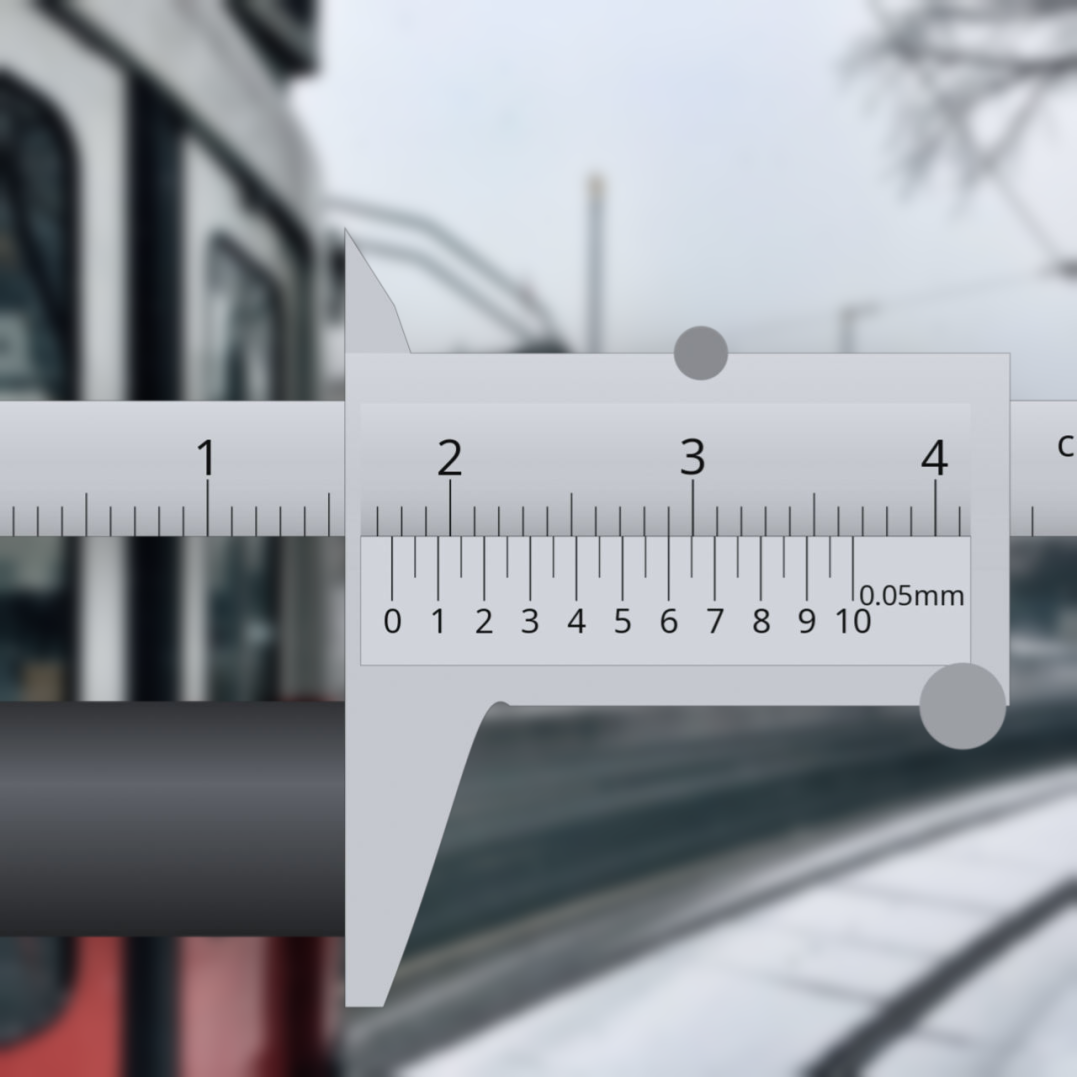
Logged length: 17.60 mm
